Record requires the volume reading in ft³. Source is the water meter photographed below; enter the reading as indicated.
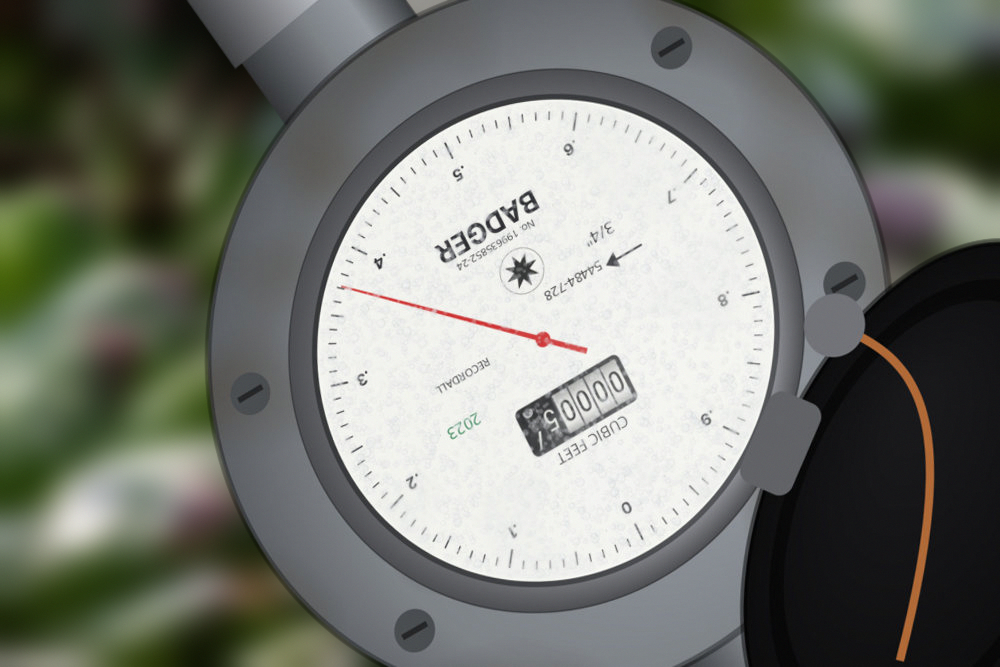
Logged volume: 57.37 ft³
